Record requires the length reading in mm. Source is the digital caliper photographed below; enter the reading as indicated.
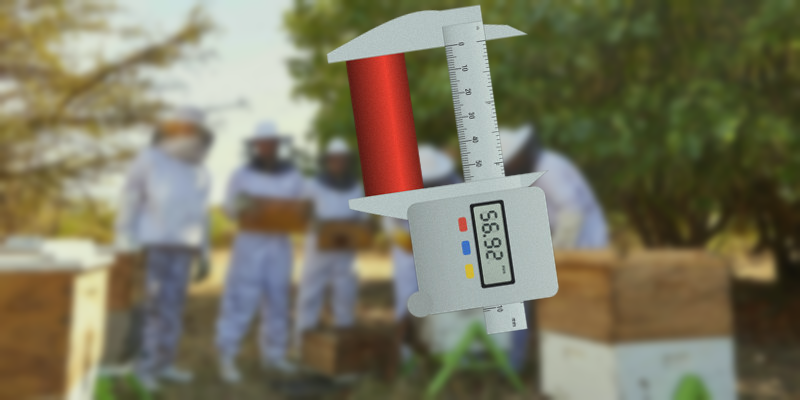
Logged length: 56.92 mm
